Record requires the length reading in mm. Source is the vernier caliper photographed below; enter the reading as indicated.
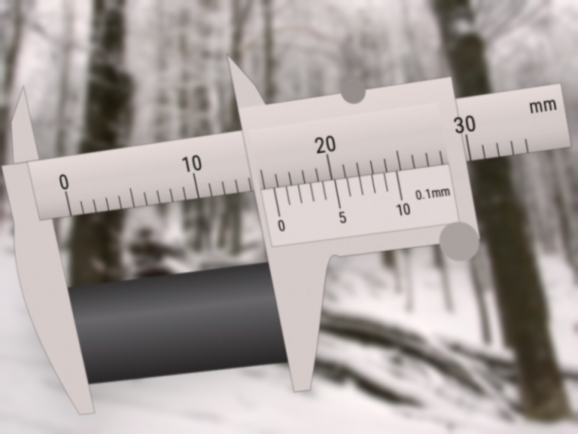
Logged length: 15.7 mm
